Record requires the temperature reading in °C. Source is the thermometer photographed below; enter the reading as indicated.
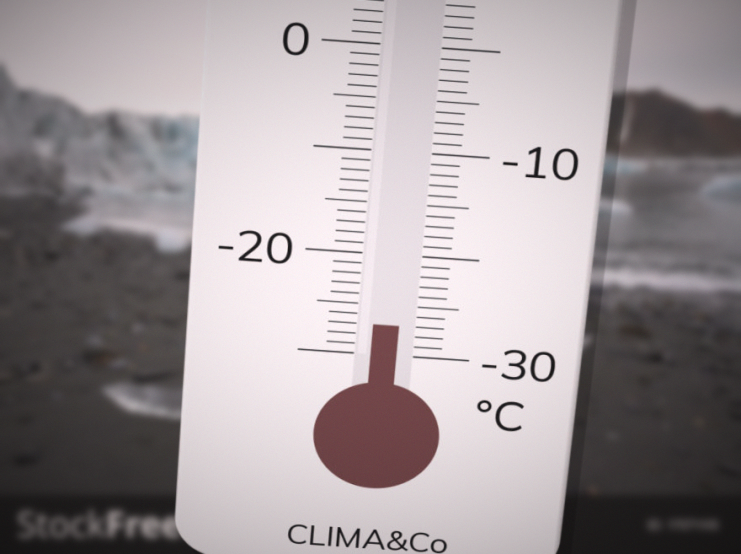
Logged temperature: -27 °C
